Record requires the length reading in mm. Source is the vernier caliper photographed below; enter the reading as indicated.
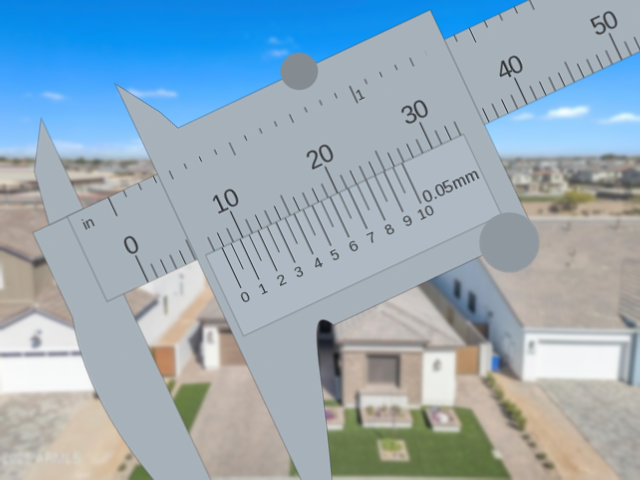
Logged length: 7.8 mm
